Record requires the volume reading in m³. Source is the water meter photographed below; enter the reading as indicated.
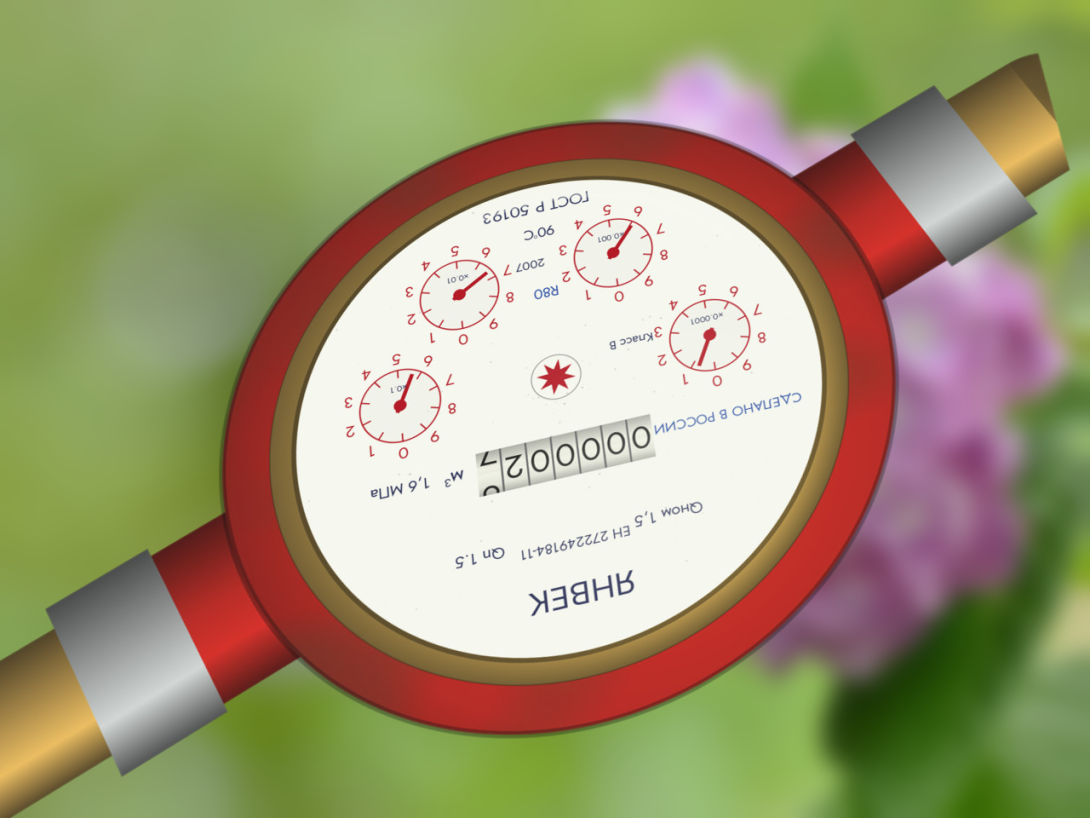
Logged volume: 26.5660 m³
